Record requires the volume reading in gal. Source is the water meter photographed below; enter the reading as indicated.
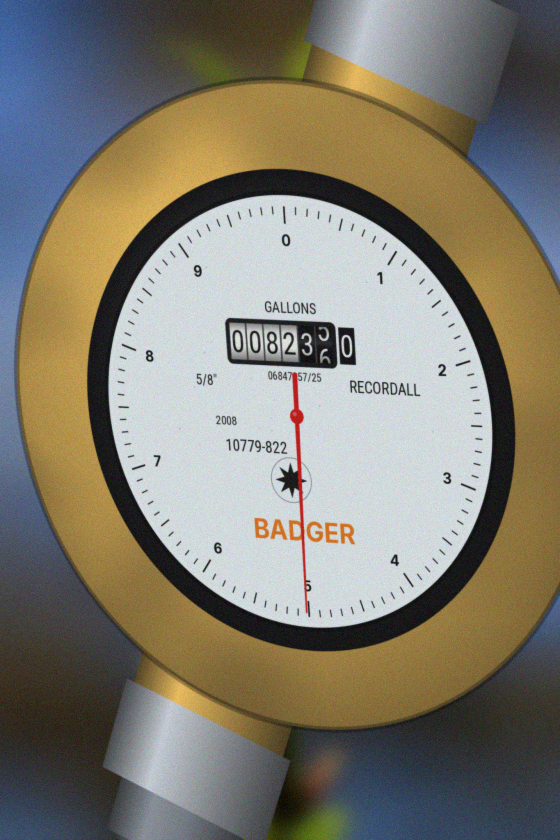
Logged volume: 82355.0 gal
